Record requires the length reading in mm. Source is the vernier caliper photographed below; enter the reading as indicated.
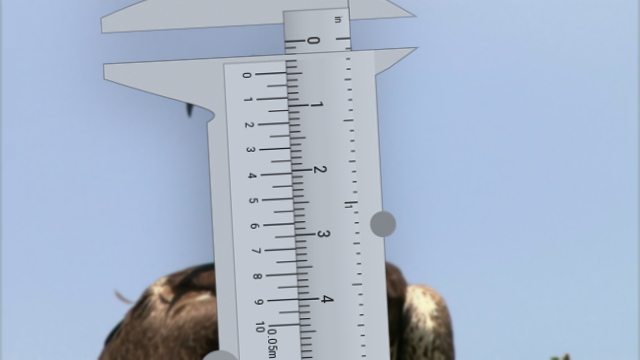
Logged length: 4.8 mm
